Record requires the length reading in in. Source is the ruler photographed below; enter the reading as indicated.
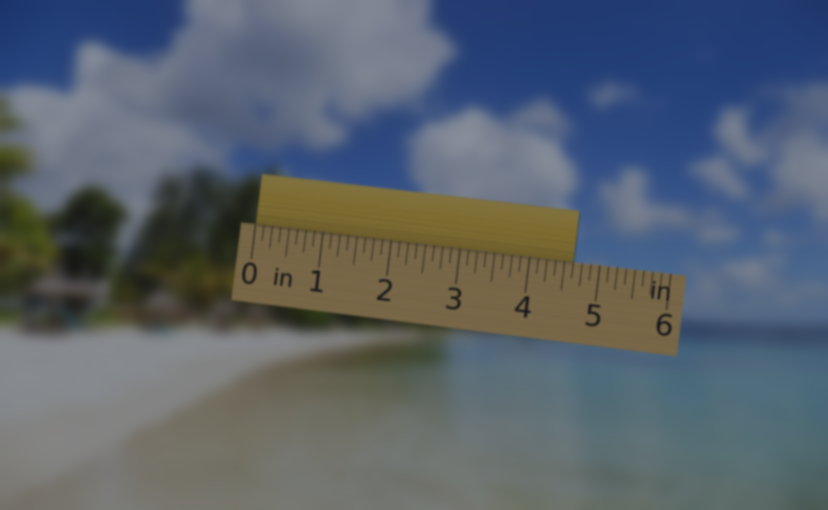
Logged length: 4.625 in
